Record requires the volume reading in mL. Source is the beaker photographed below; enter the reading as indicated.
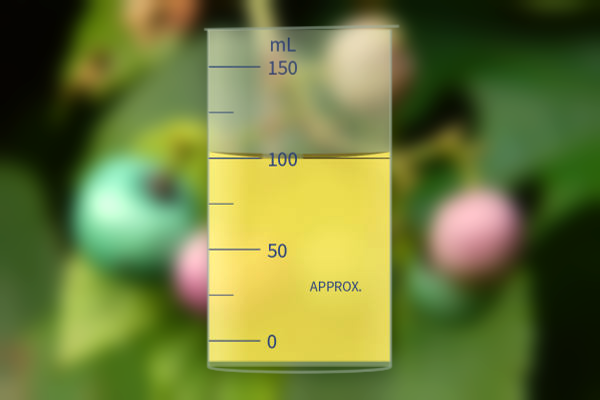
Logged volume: 100 mL
